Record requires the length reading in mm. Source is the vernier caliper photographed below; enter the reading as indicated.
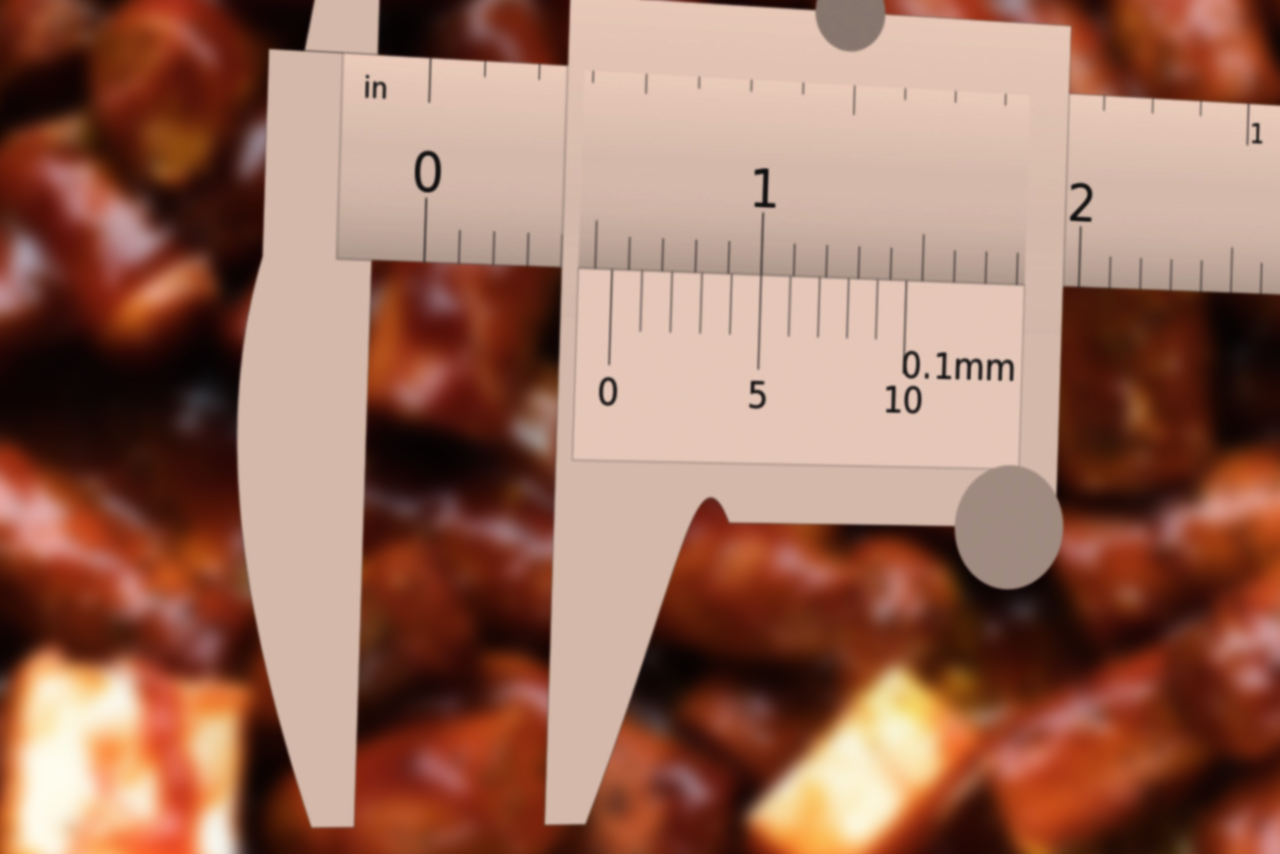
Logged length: 5.5 mm
